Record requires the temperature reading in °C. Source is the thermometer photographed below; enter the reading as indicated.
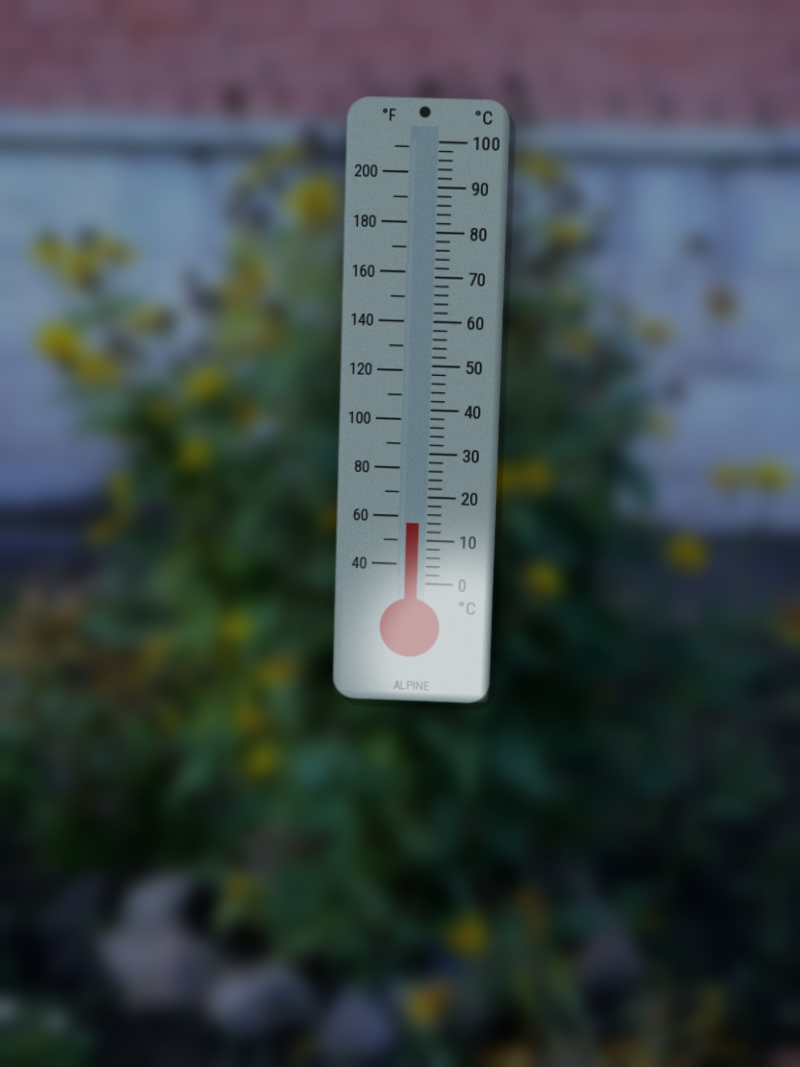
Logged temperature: 14 °C
